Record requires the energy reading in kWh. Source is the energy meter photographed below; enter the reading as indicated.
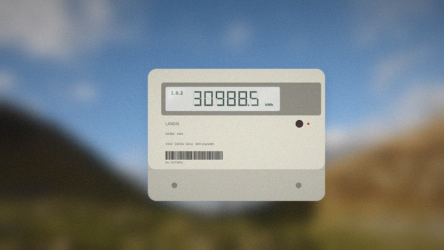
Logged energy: 30988.5 kWh
